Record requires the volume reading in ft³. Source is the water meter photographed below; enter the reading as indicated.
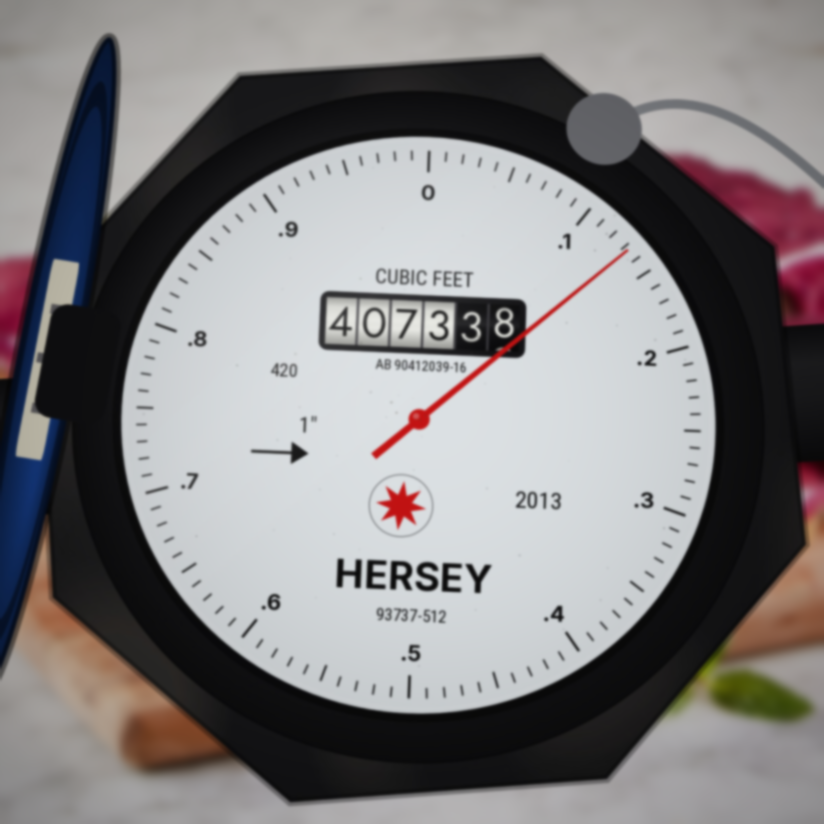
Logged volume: 407338.13 ft³
